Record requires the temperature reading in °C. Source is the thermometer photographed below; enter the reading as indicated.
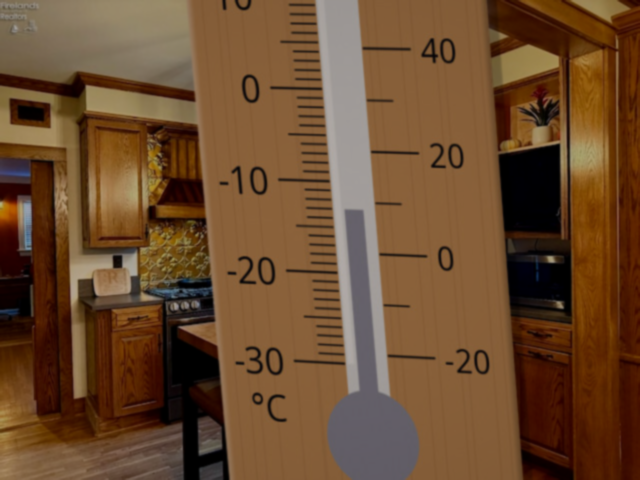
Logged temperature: -13 °C
